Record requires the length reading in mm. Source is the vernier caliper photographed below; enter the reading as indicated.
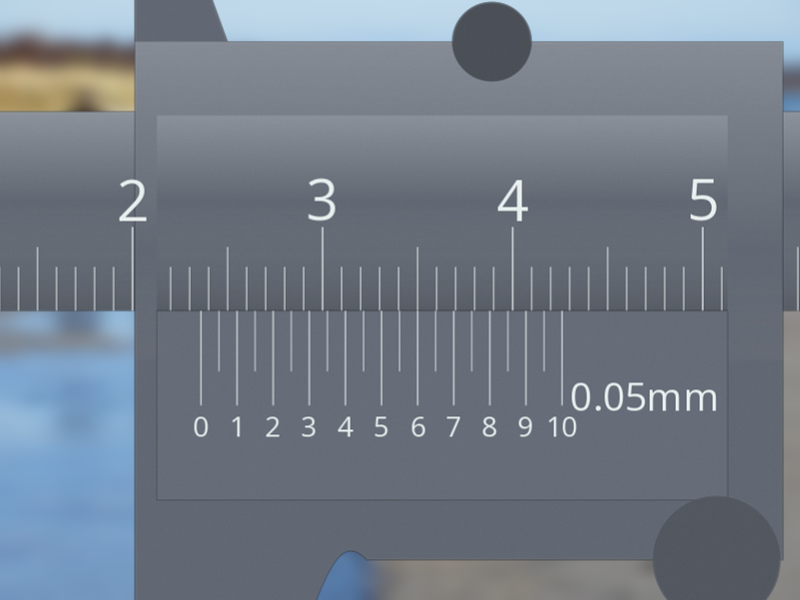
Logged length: 23.6 mm
